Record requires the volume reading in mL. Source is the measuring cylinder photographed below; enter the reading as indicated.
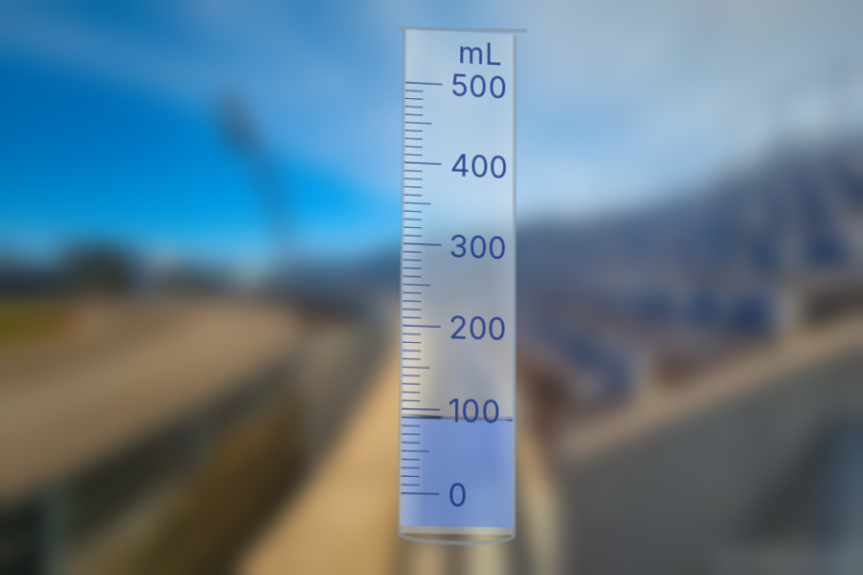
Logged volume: 90 mL
